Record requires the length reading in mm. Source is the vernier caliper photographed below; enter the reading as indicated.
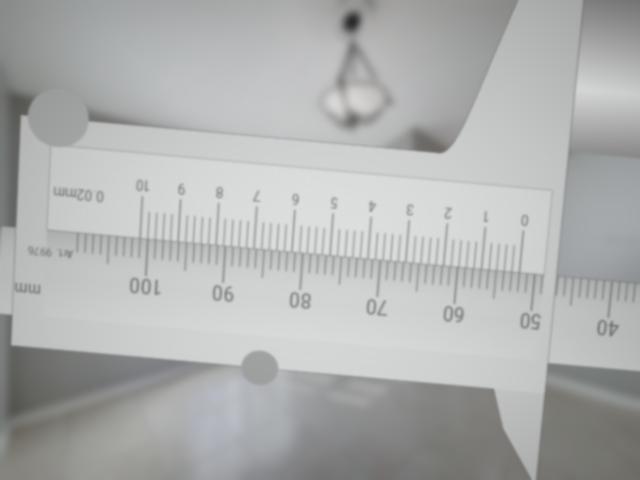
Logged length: 52.0 mm
